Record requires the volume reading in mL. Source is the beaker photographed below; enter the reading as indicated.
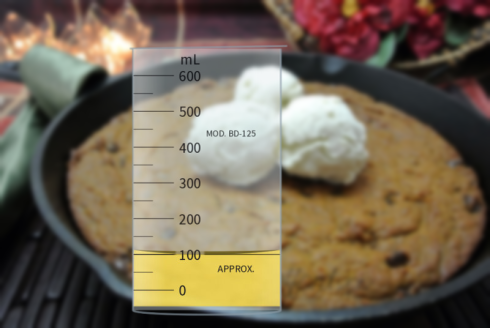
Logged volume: 100 mL
